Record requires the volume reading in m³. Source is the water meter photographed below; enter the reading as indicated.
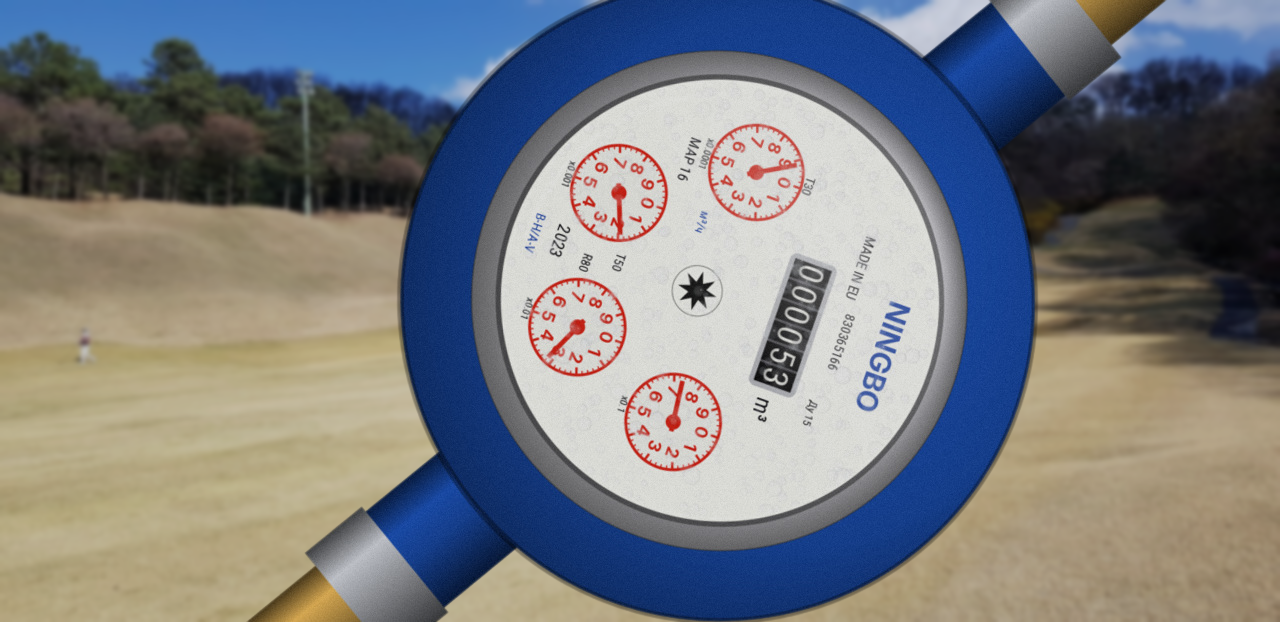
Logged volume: 53.7319 m³
